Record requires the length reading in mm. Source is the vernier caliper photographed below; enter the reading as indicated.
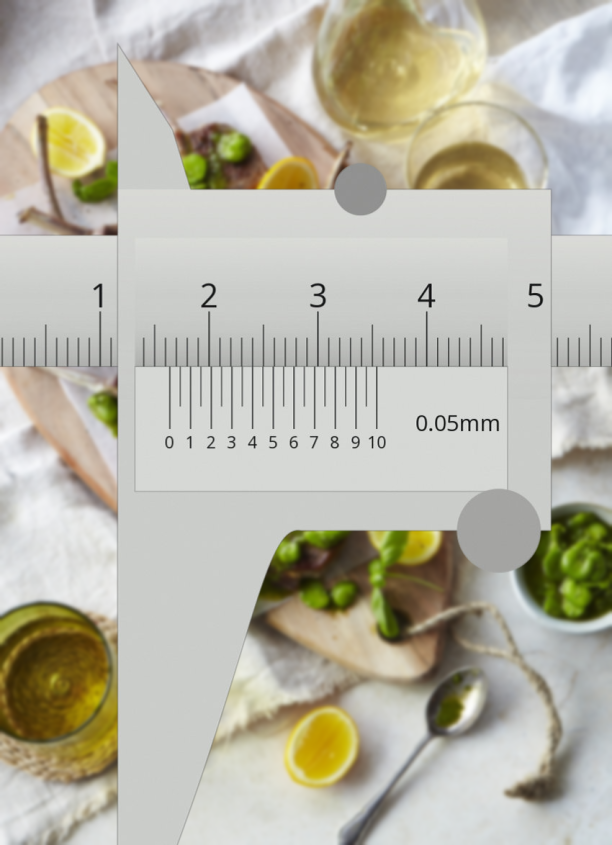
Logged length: 16.4 mm
